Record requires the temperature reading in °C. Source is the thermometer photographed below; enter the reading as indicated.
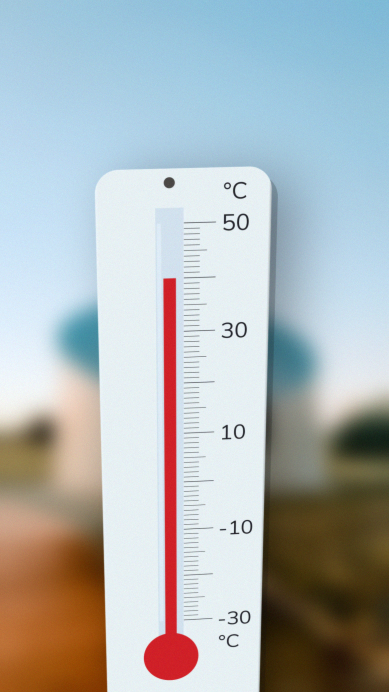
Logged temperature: 40 °C
